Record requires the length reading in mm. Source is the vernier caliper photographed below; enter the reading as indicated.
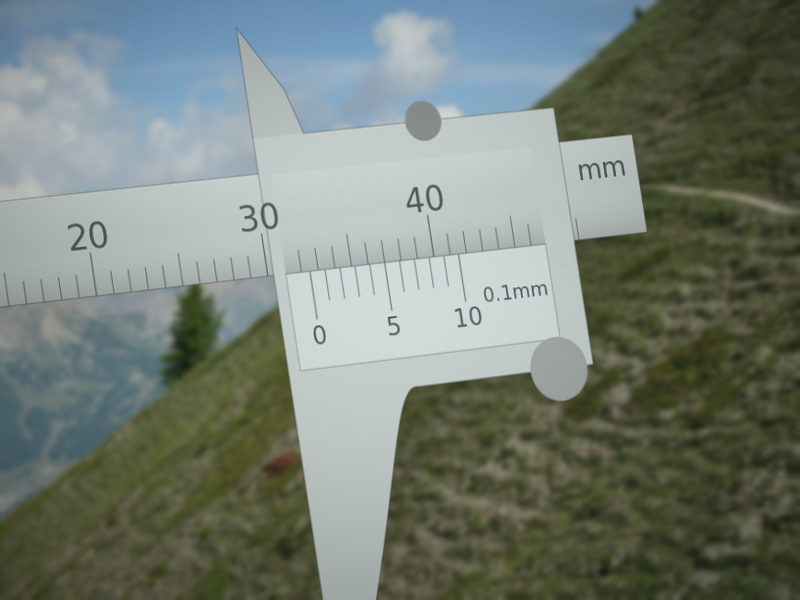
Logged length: 32.5 mm
